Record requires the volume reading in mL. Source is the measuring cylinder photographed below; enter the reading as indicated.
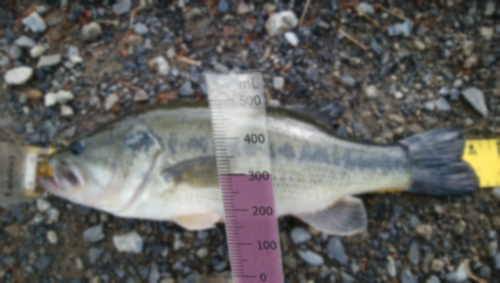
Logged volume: 300 mL
